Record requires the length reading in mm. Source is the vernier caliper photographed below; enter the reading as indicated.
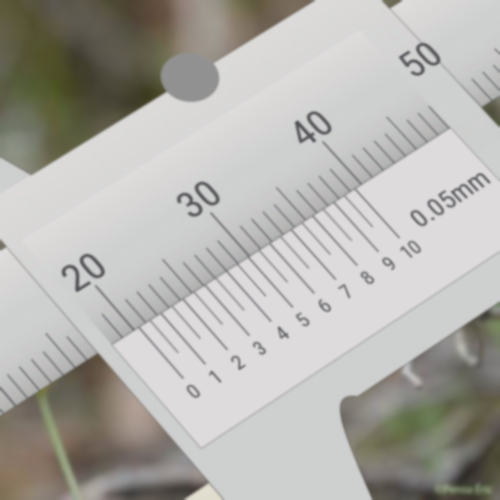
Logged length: 20.4 mm
